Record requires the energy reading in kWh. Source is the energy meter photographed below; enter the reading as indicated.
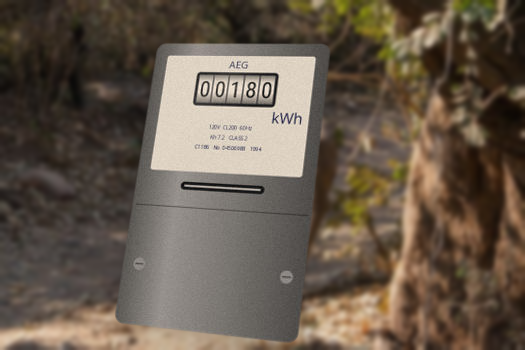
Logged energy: 180 kWh
